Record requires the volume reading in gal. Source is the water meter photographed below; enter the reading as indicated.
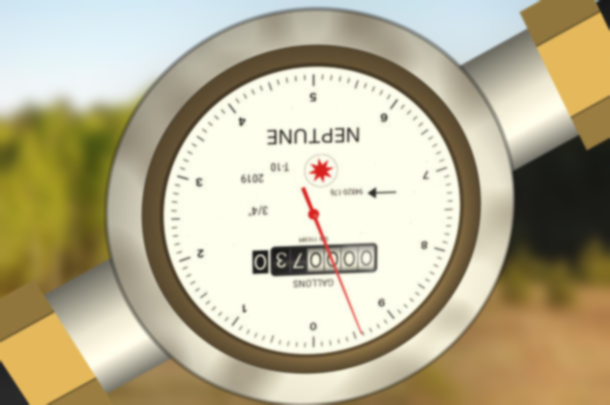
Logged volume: 729.4 gal
